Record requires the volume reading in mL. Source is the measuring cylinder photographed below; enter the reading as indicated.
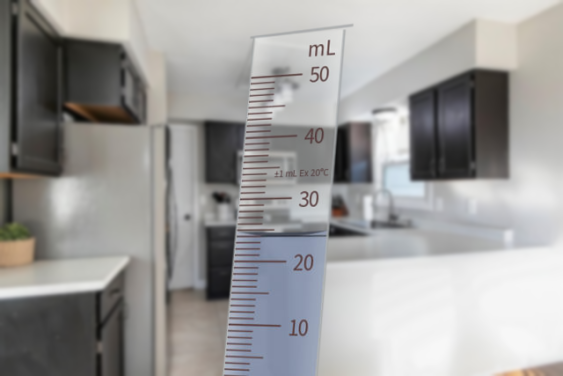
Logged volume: 24 mL
